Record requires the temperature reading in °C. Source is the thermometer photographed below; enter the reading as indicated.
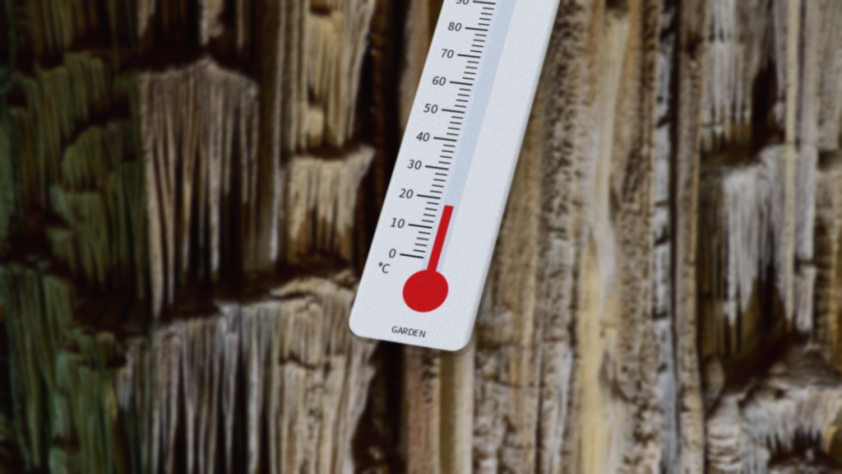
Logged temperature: 18 °C
